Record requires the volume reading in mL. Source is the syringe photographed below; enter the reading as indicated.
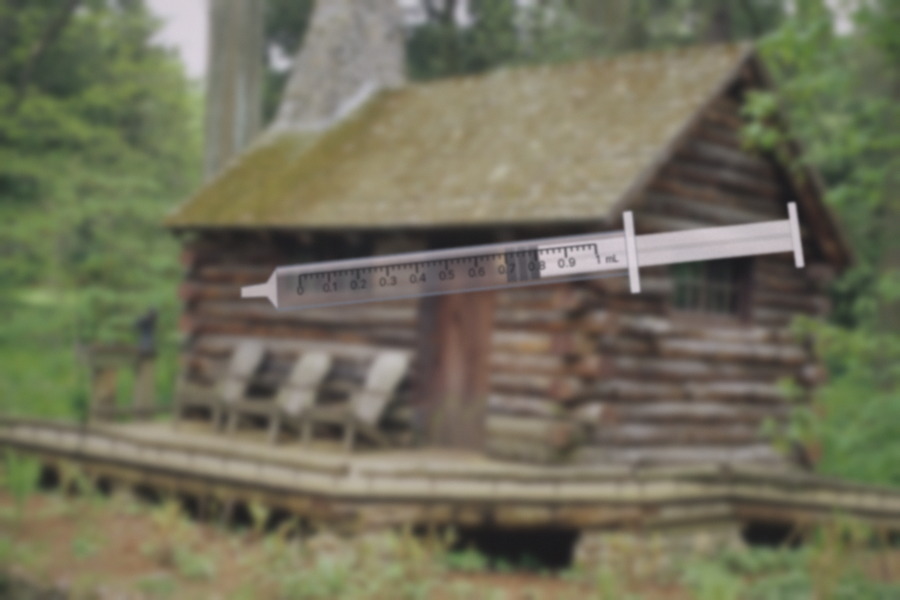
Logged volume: 0.7 mL
